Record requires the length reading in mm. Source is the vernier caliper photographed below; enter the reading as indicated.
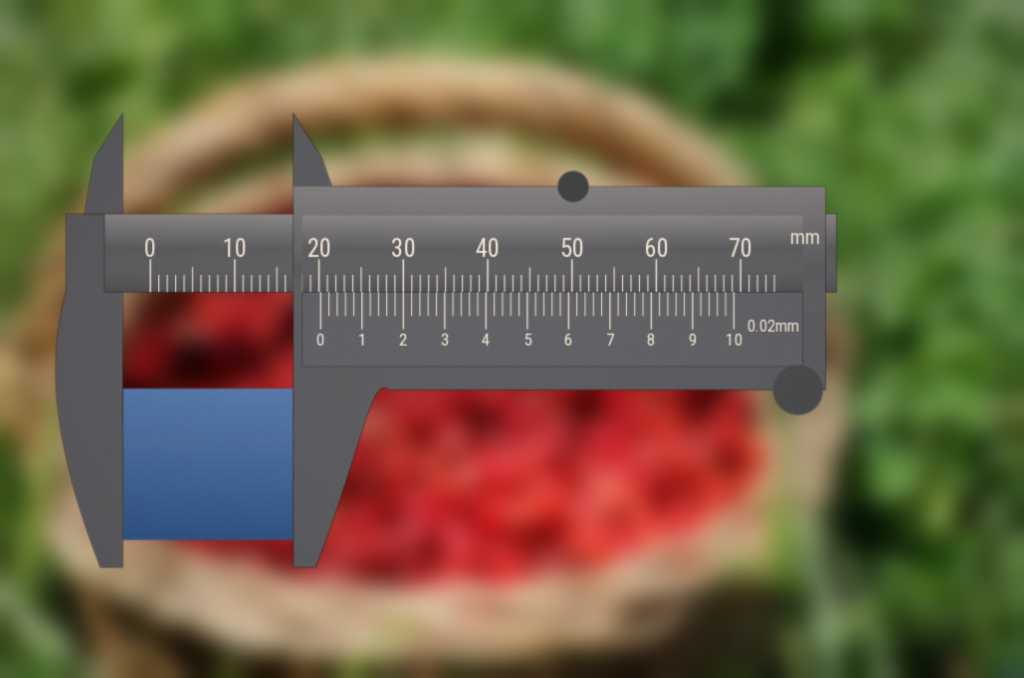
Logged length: 20.2 mm
